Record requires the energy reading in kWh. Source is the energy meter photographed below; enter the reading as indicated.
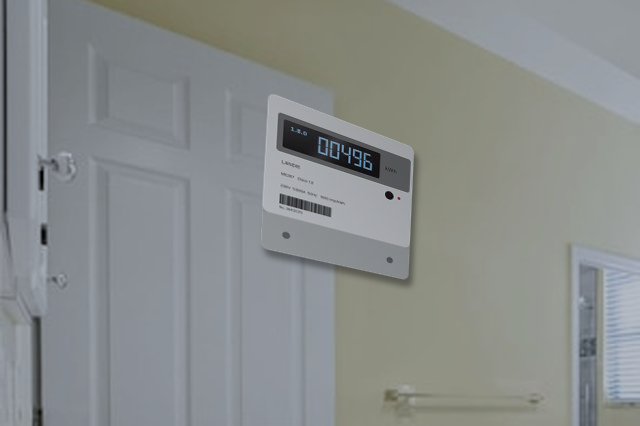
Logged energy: 496 kWh
